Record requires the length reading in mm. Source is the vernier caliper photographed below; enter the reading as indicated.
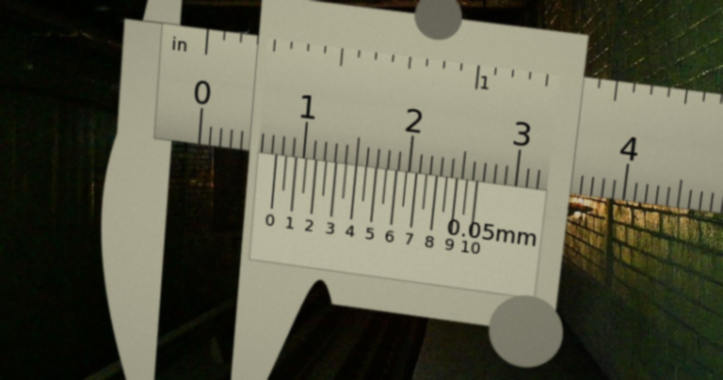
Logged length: 7.4 mm
